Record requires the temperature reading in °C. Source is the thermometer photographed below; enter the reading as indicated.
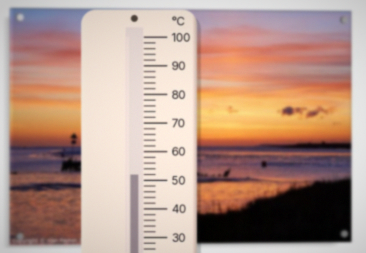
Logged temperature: 52 °C
